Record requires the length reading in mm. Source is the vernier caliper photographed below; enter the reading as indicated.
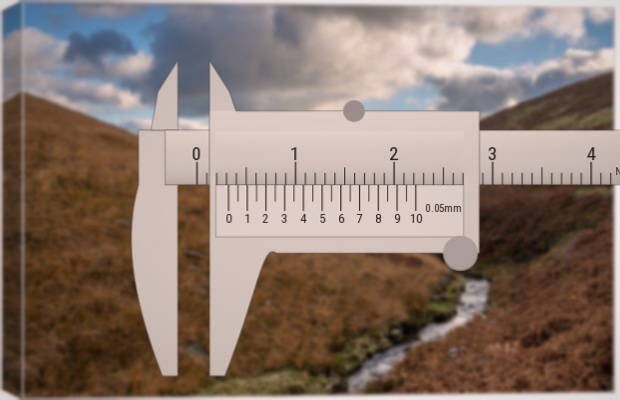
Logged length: 3.2 mm
